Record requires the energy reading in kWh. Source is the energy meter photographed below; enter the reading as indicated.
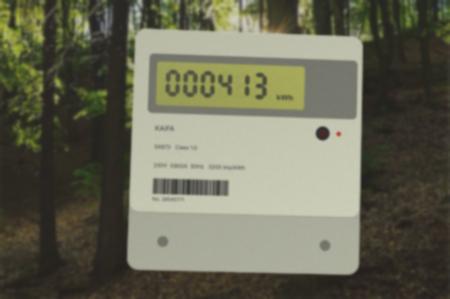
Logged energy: 413 kWh
